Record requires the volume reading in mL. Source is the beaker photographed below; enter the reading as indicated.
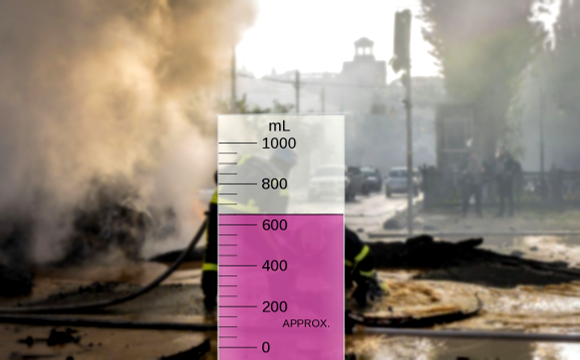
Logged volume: 650 mL
